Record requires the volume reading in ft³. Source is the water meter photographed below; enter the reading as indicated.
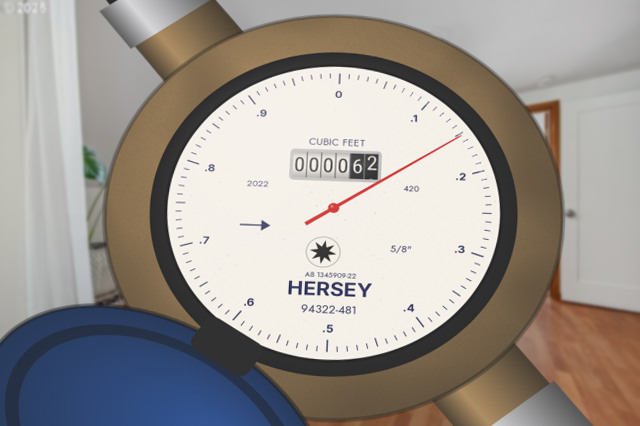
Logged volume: 62.15 ft³
